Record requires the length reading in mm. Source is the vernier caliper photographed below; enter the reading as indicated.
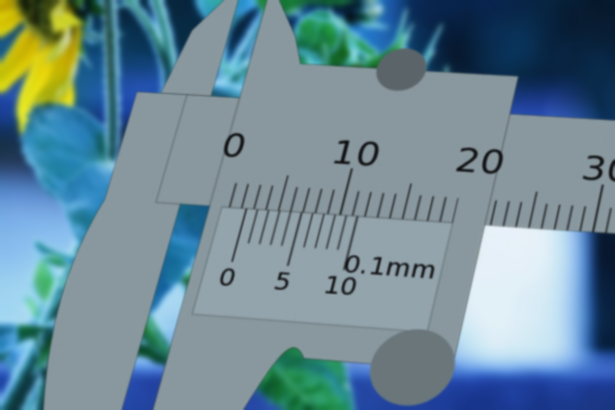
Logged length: 2.4 mm
